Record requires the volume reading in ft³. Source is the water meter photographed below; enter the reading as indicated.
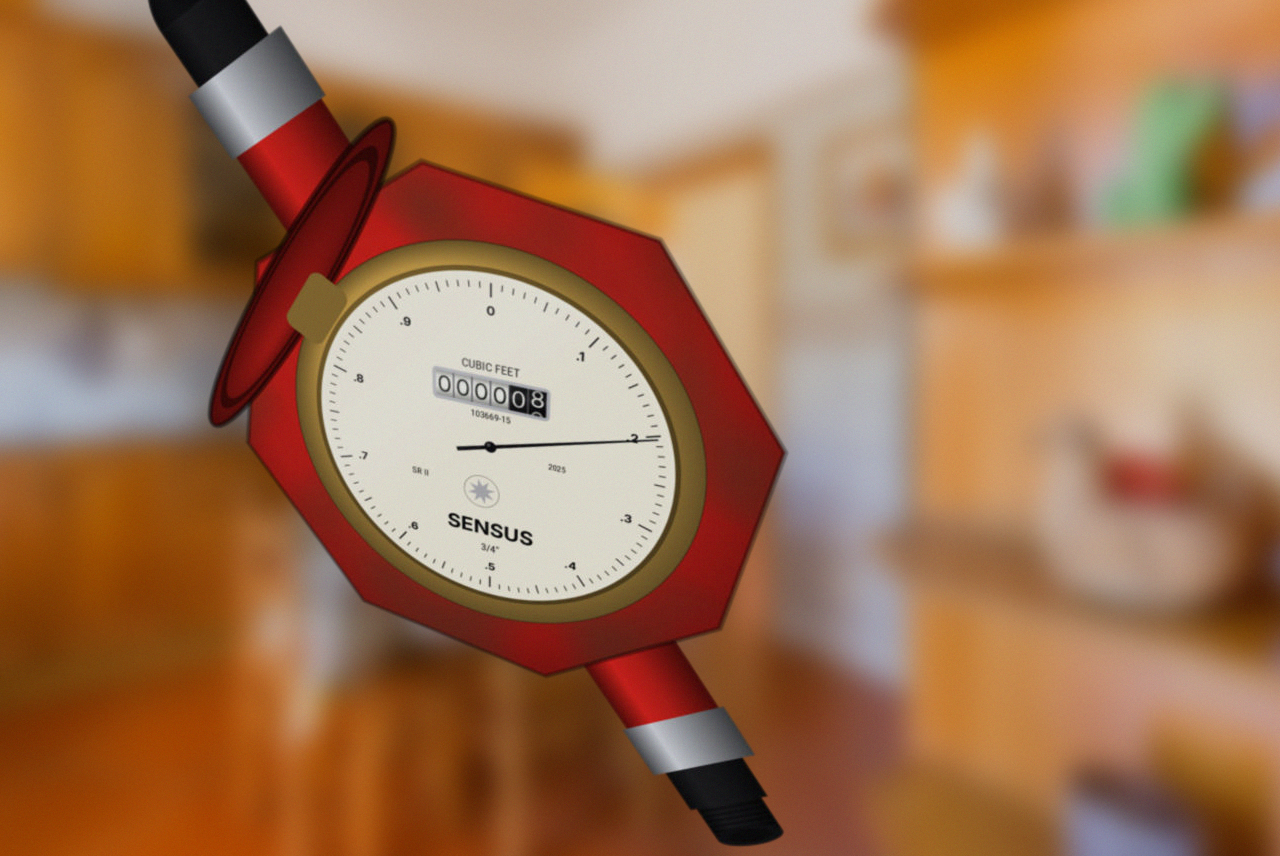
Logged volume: 8.20 ft³
